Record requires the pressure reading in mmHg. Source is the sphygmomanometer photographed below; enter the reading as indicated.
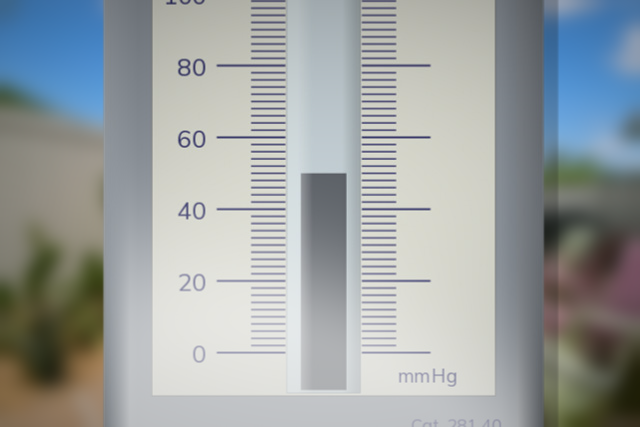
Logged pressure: 50 mmHg
